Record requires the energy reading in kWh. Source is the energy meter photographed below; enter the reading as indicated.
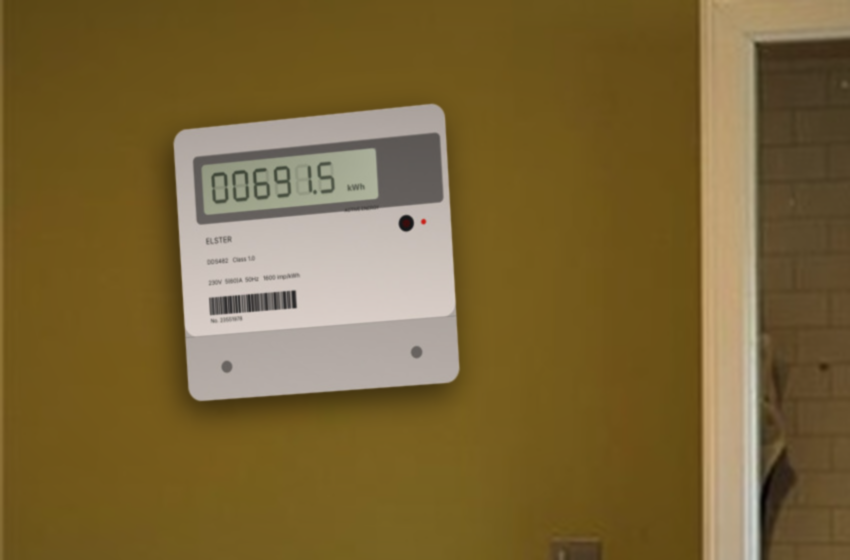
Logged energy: 691.5 kWh
